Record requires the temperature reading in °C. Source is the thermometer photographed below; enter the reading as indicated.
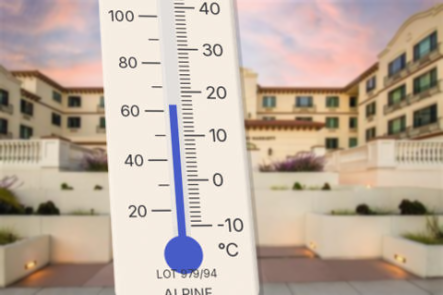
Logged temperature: 17 °C
